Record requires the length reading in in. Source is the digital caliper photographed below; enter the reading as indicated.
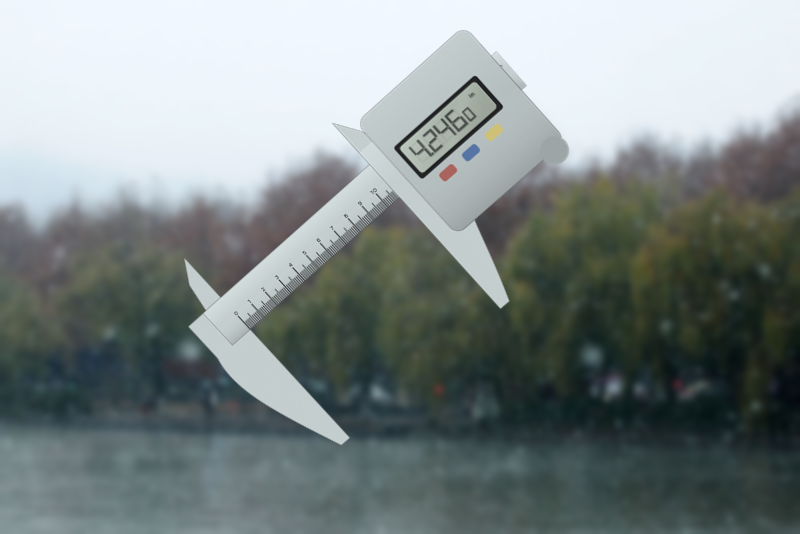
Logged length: 4.2460 in
